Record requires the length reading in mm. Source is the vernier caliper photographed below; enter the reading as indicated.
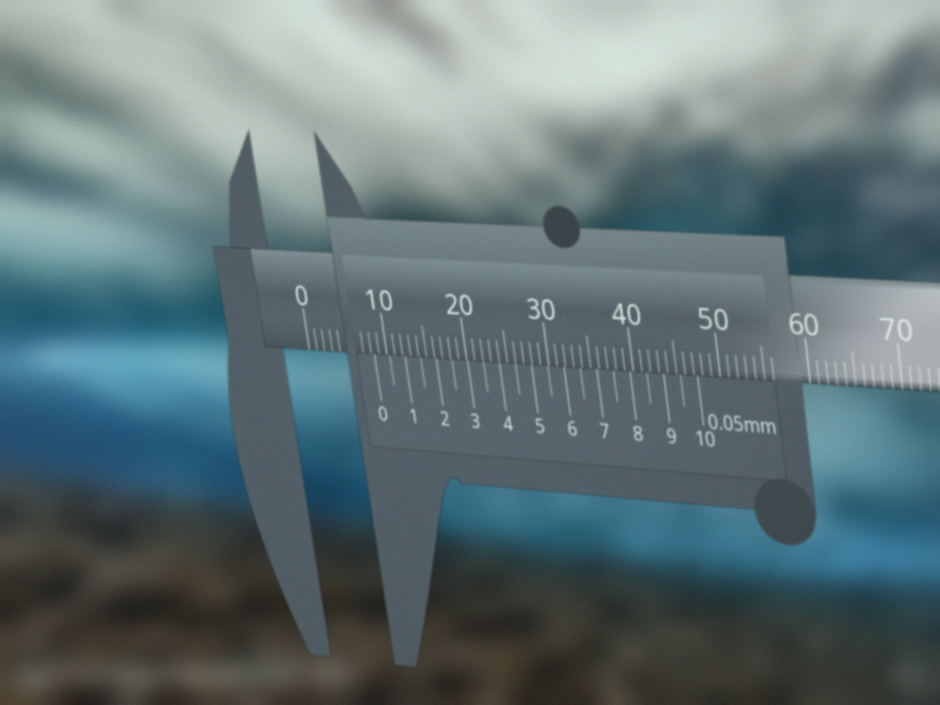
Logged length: 8.4 mm
